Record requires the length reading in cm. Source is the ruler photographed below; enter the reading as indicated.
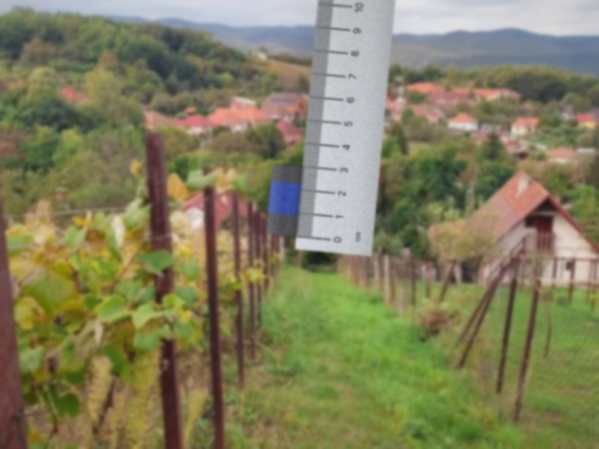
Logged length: 3 cm
